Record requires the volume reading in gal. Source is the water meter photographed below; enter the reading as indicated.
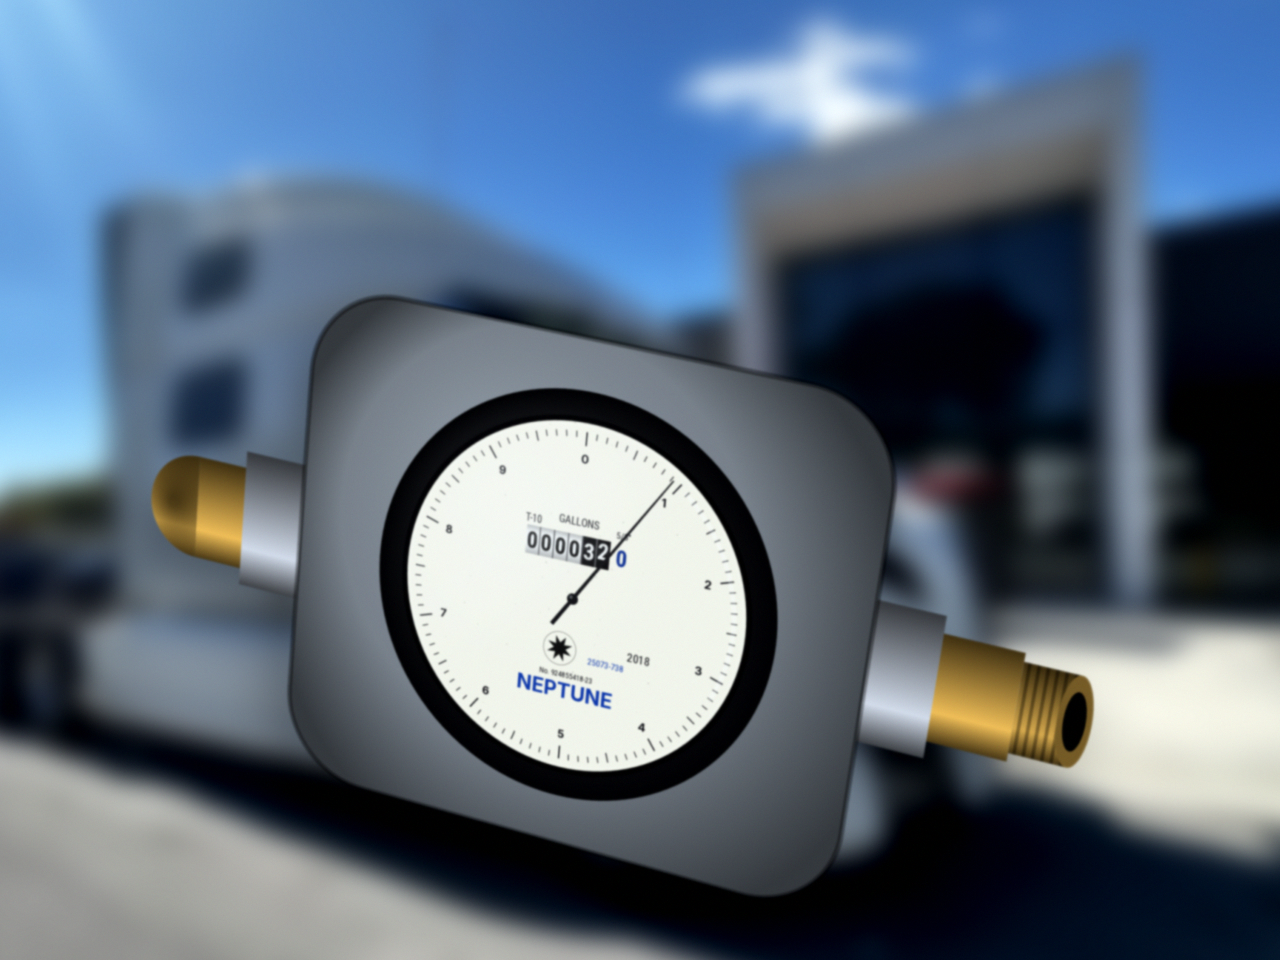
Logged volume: 320.9 gal
